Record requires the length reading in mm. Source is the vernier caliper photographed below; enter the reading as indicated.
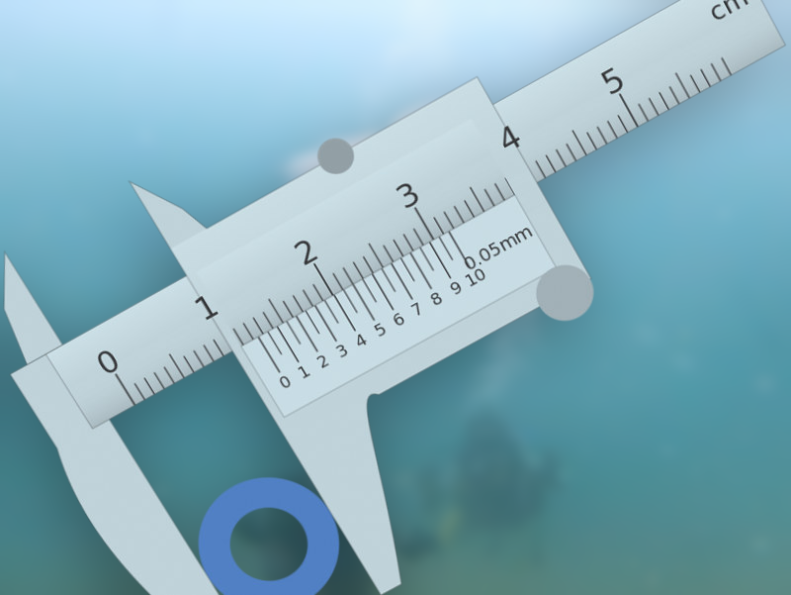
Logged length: 12.5 mm
